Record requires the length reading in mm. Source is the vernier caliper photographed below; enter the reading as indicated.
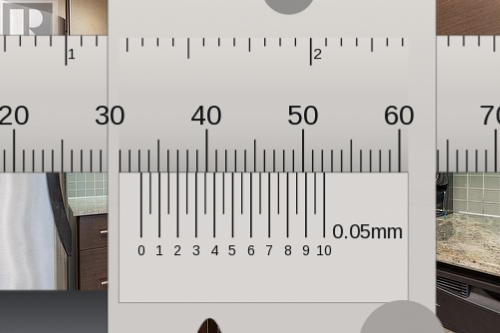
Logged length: 33.2 mm
